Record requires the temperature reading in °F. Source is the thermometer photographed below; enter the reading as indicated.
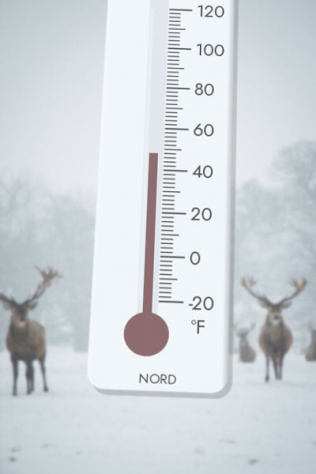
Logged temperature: 48 °F
